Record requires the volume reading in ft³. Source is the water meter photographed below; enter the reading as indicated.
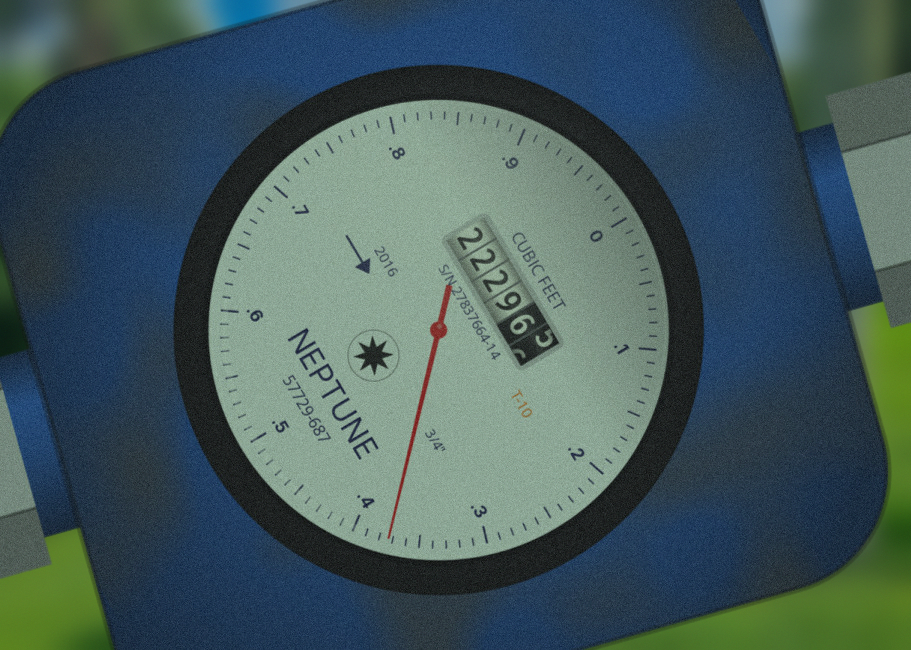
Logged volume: 222965.37 ft³
